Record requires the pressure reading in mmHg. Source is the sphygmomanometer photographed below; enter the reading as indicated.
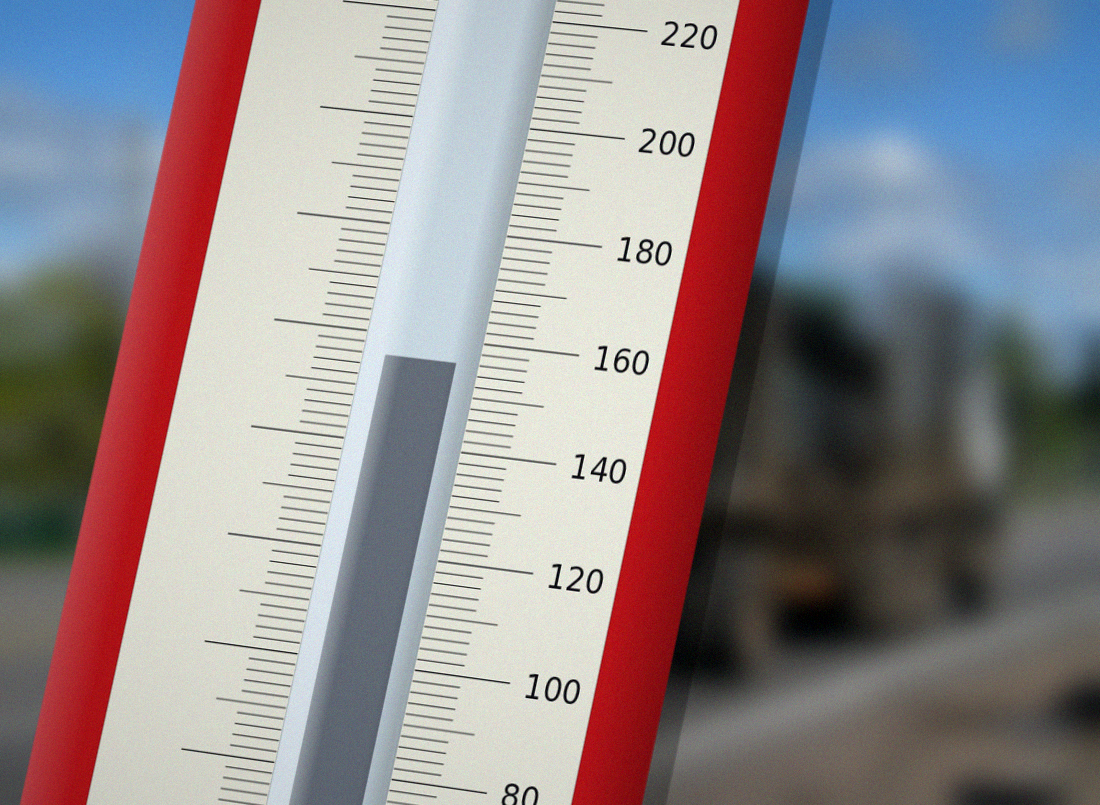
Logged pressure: 156 mmHg
